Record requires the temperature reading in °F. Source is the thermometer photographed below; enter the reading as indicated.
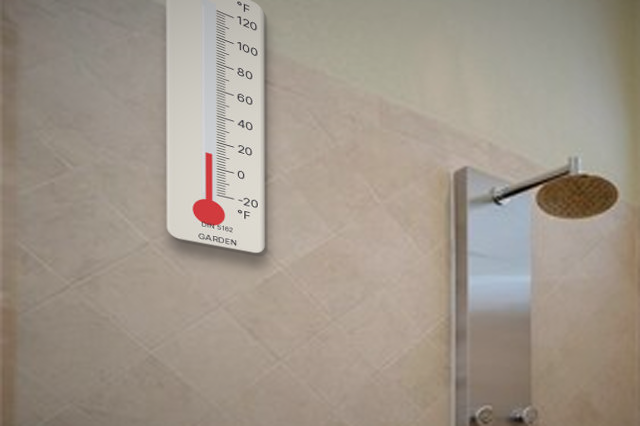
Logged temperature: 10 °F
